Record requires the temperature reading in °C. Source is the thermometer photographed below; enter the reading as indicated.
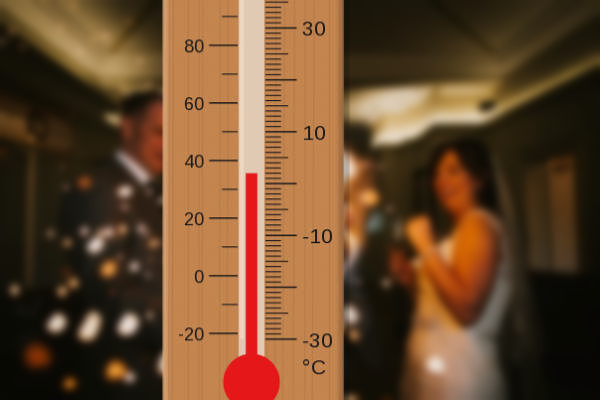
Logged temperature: 2 °C
